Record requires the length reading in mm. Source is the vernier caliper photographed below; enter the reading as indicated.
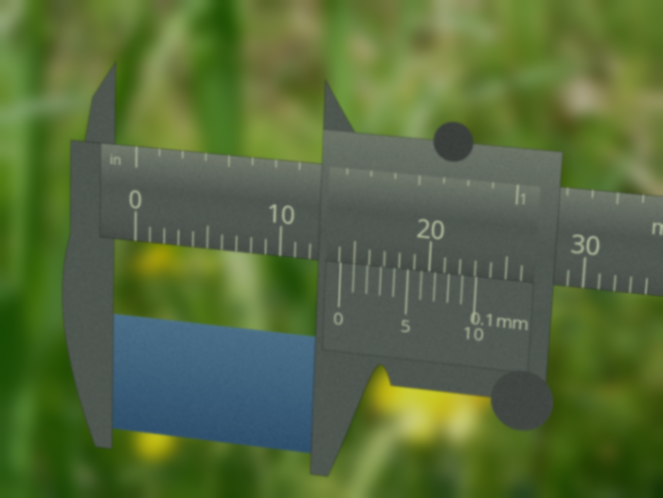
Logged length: 14.1 mm
